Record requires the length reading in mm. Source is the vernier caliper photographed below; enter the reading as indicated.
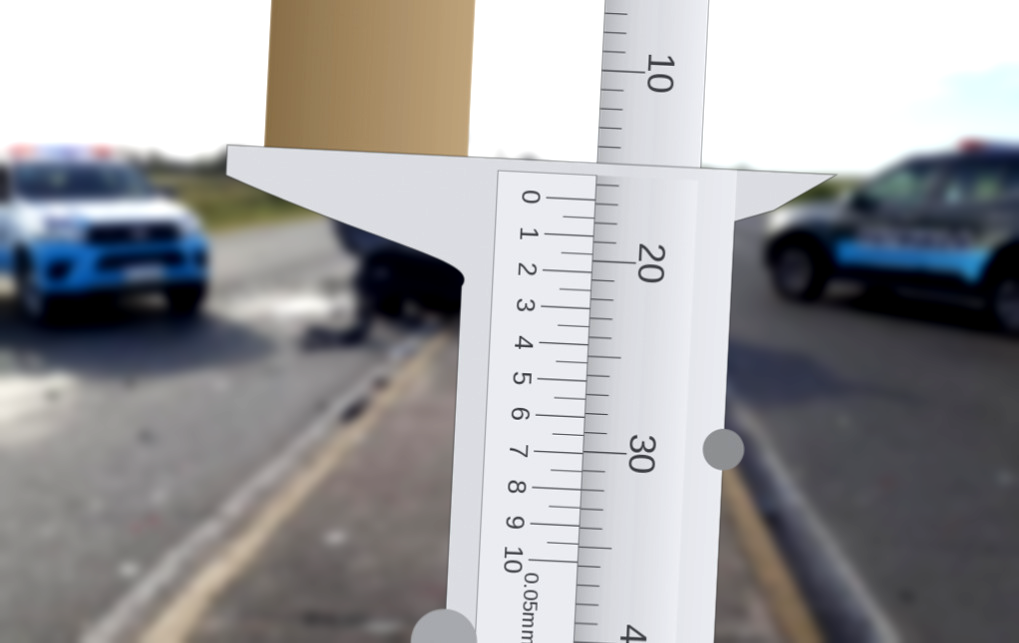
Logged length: 16.8 mm
